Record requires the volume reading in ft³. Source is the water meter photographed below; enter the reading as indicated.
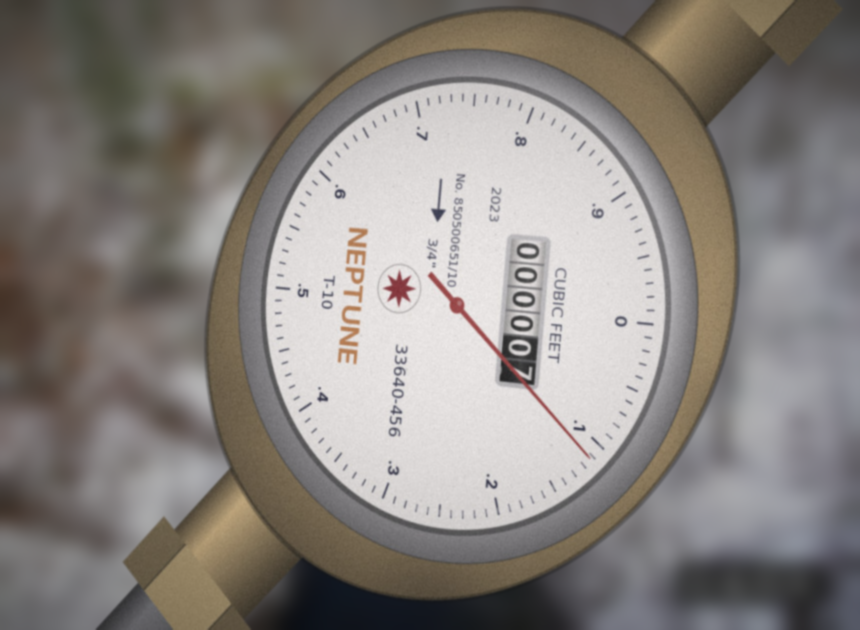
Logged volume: 7.11 ft³
